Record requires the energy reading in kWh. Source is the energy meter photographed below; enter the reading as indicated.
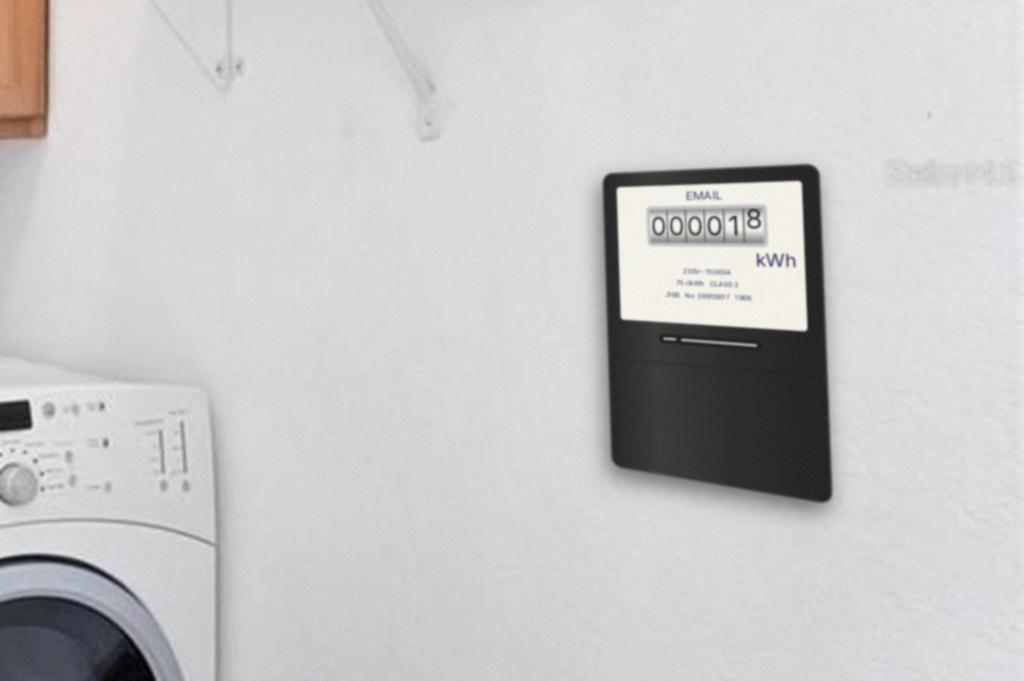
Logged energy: 18 kWh
